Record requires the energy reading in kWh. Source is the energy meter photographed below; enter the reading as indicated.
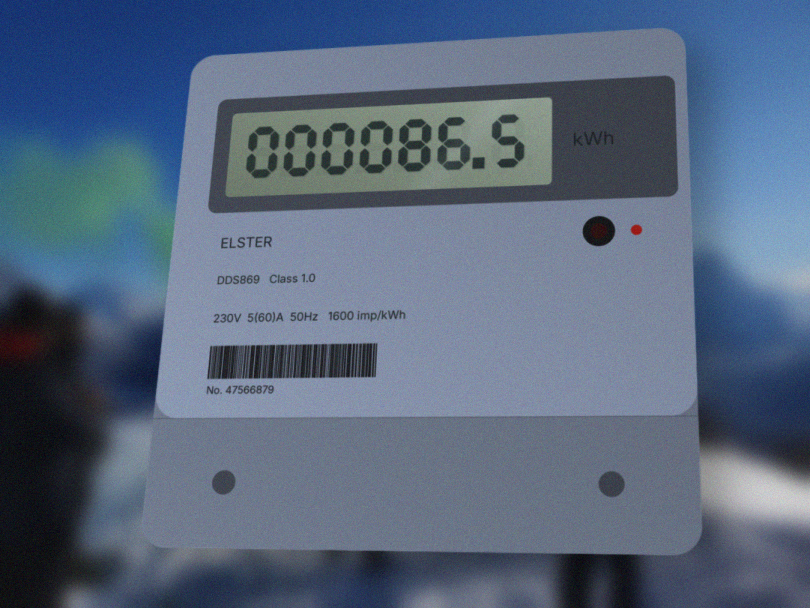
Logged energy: 86.5 kWh
